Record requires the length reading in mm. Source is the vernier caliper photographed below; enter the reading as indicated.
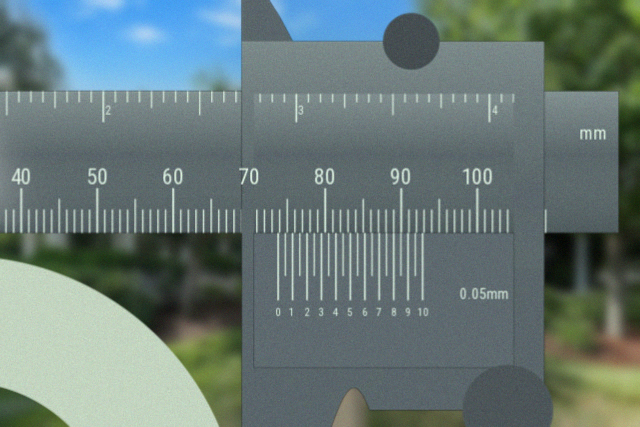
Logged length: 73.8 mm
